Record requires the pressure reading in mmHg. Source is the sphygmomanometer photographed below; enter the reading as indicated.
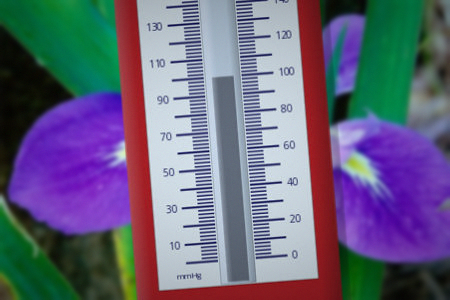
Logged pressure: 100 mmHg
